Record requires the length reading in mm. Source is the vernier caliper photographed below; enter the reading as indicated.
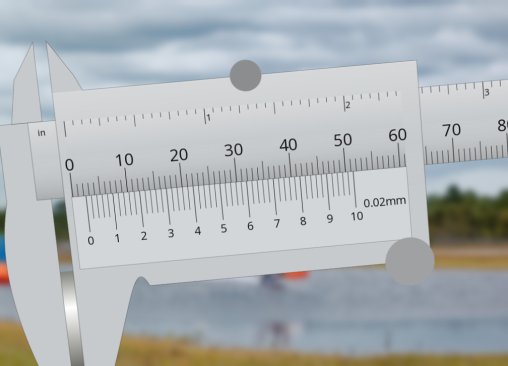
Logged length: 2.4 mm
